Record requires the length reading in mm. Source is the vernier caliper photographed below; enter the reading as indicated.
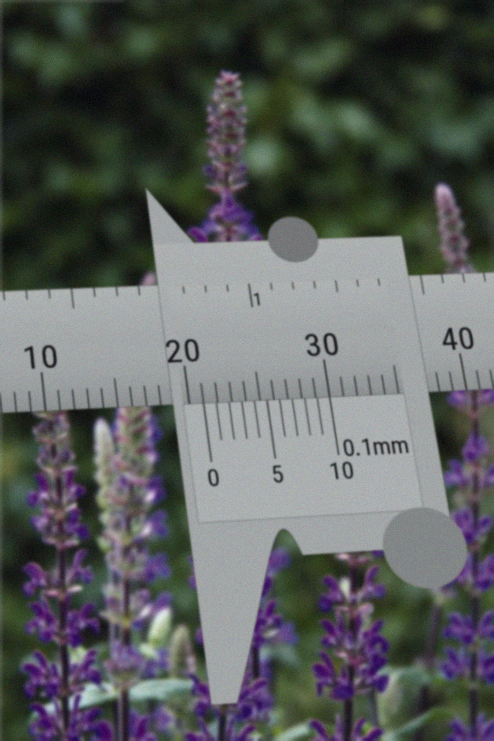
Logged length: 21.0 mm
